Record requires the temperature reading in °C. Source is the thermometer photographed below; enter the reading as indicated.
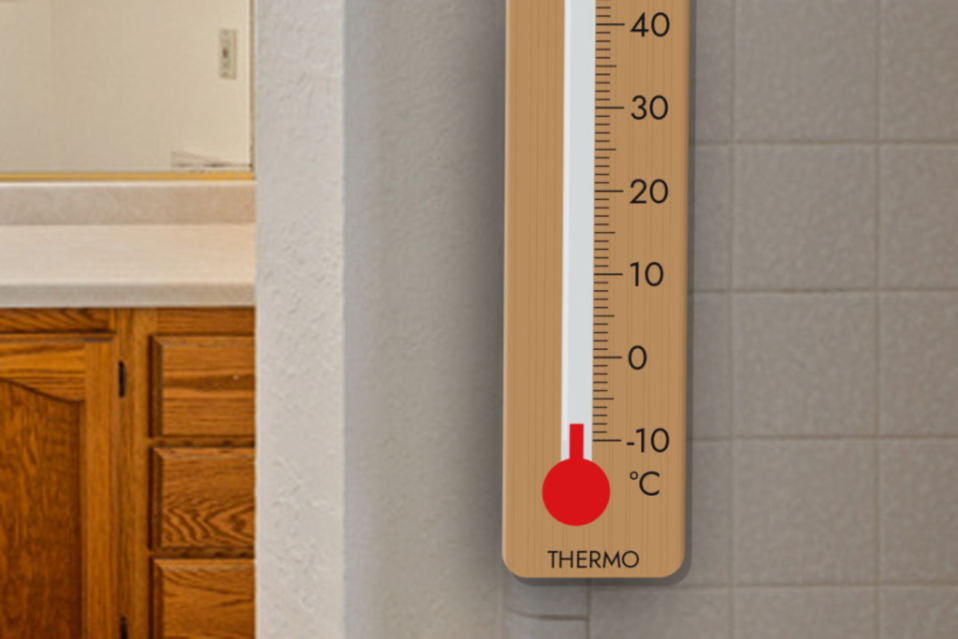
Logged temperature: -8 °C
